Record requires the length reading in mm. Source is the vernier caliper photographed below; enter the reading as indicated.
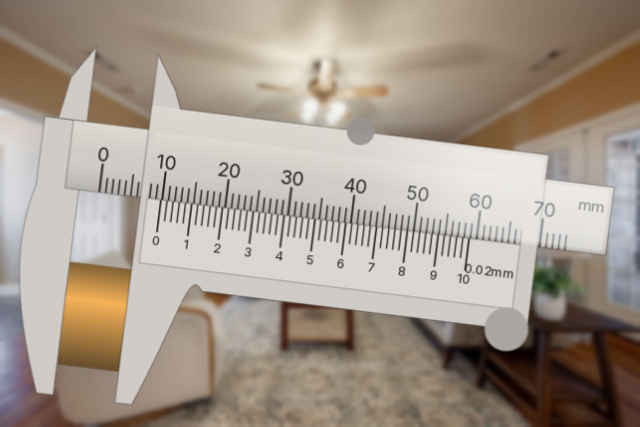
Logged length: 9.8 mm
